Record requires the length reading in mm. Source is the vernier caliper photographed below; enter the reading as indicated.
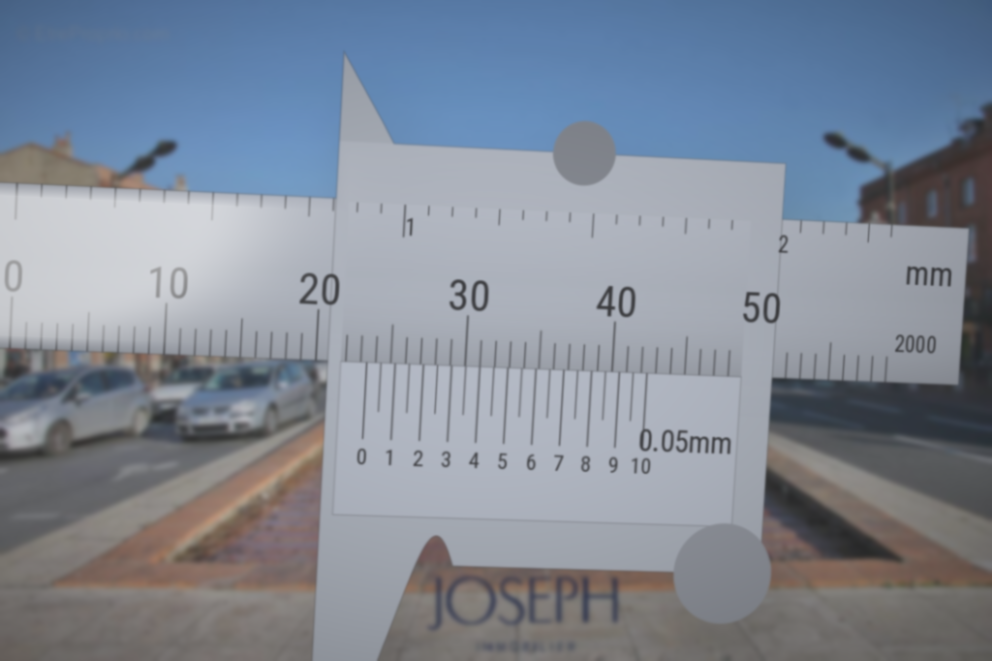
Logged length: 23.4 mm
